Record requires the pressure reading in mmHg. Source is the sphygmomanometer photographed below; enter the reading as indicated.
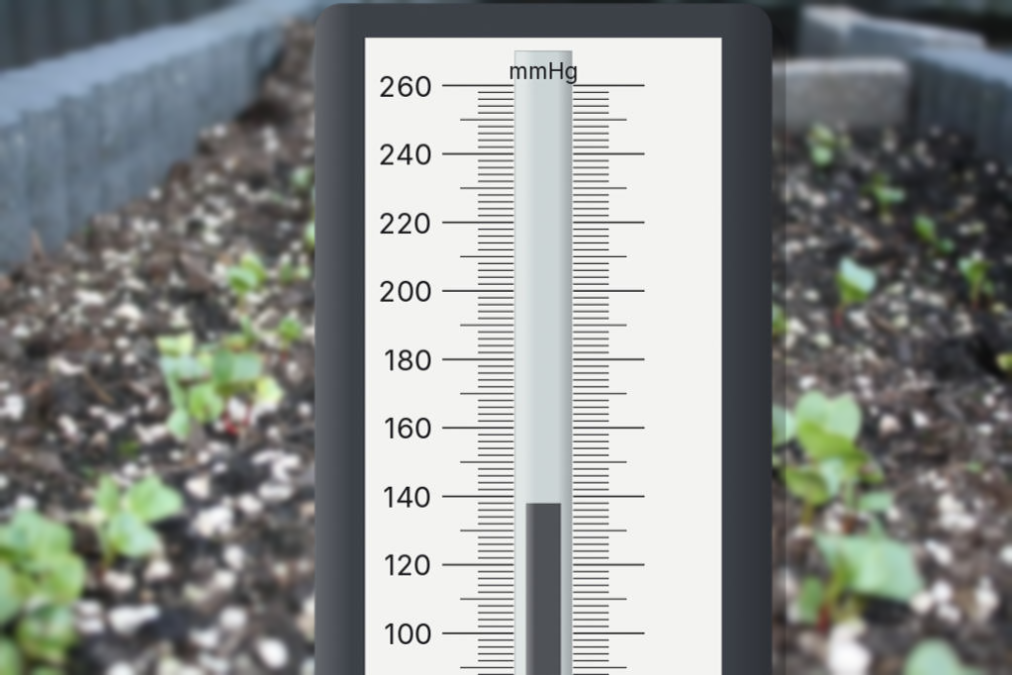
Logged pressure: 138 mmHg
